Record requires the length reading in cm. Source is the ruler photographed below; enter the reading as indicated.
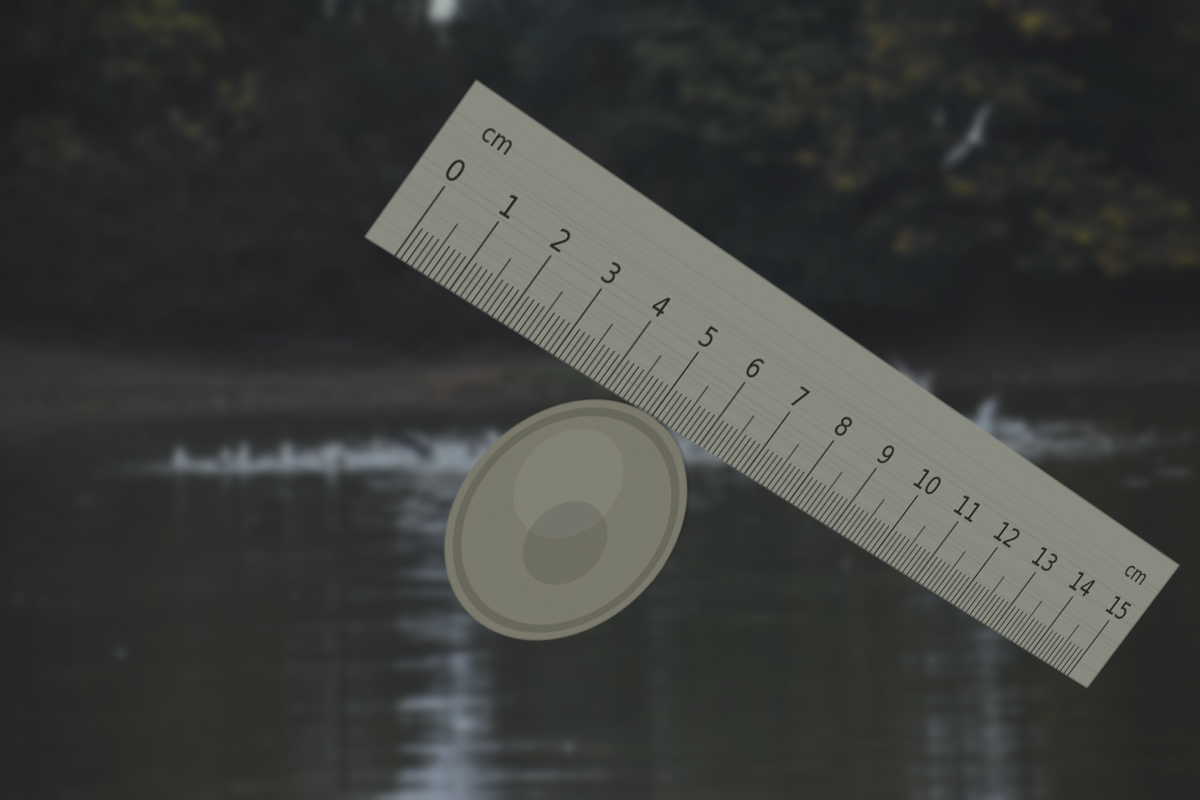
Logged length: 3.8 cm
